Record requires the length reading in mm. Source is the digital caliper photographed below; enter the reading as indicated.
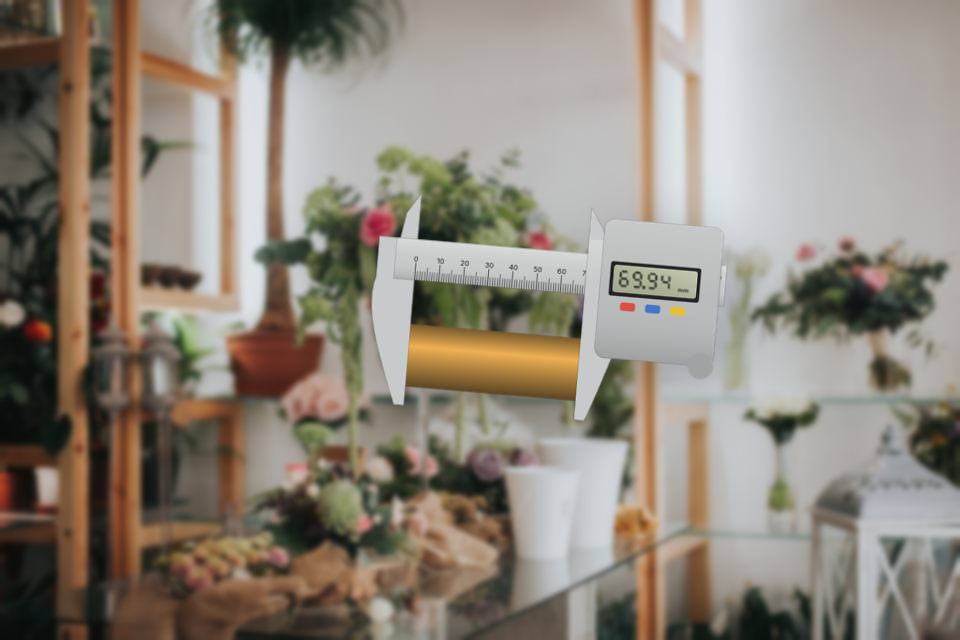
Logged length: 69.94 mm
